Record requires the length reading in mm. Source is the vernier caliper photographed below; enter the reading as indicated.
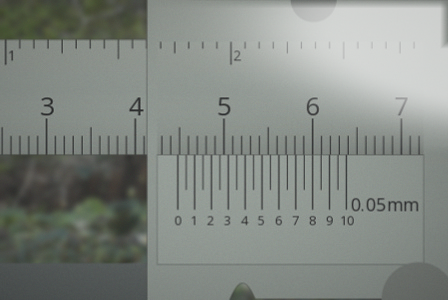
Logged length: 44.8 mm
